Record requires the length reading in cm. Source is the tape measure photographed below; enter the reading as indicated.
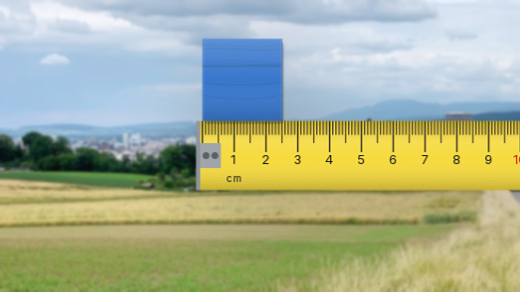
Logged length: 2.5 cm
